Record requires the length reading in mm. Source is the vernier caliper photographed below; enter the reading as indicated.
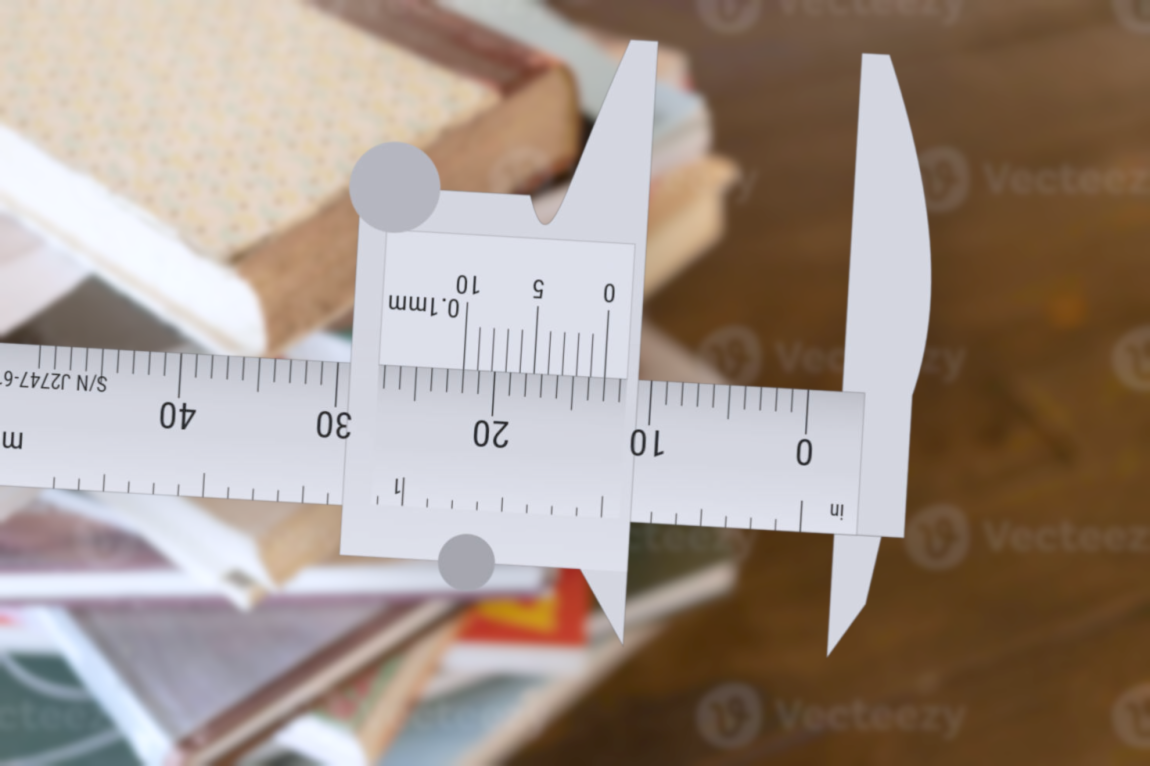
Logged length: 13.0 mm
